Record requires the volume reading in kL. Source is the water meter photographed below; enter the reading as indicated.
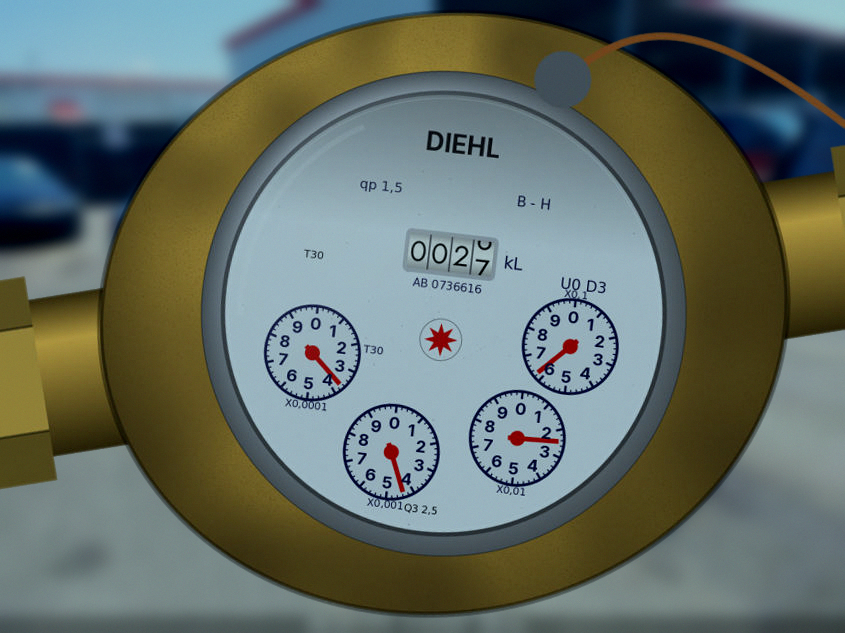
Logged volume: 26.6243 kL
